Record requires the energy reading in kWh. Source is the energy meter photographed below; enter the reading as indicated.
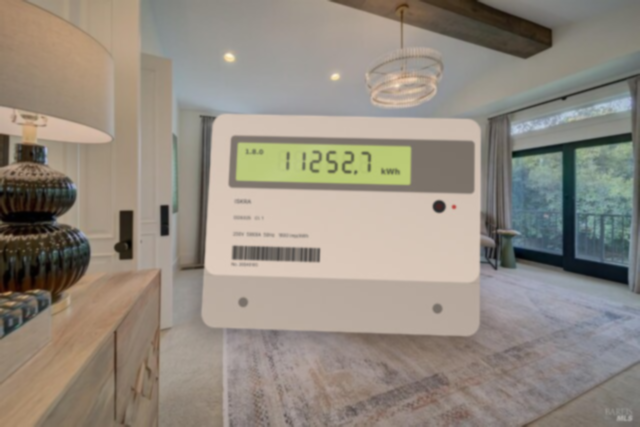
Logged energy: 11252.7 kWh
